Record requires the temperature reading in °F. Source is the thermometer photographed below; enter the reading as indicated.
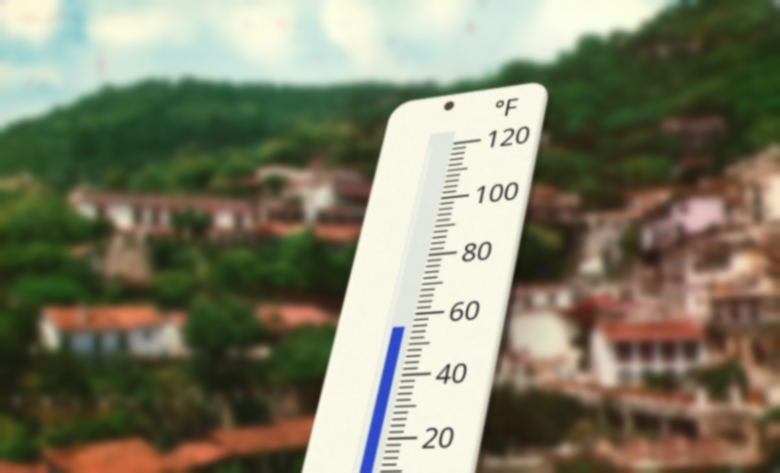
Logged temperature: 56 °F
